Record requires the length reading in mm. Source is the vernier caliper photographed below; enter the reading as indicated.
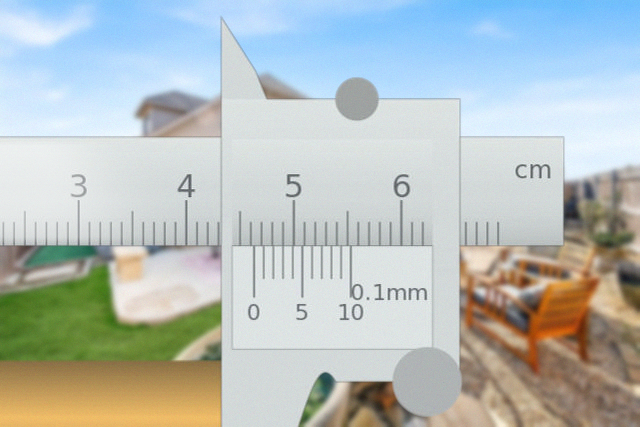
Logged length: 46.3 mm
